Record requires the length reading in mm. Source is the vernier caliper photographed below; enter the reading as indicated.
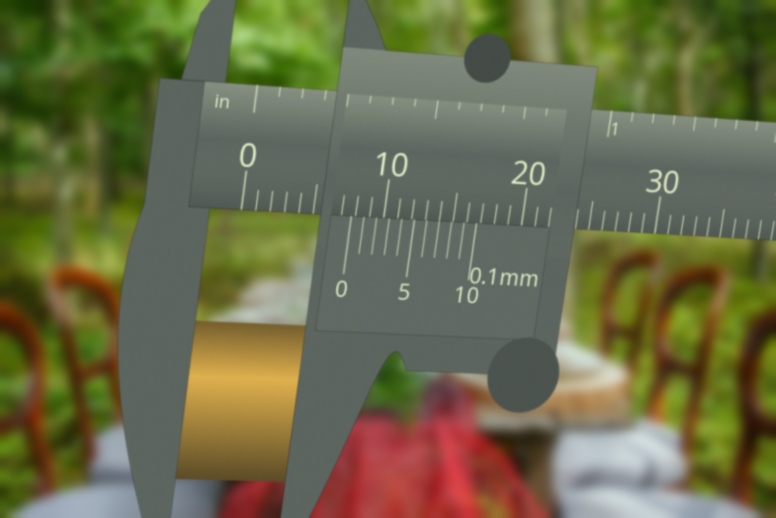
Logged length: 7.7 mm
